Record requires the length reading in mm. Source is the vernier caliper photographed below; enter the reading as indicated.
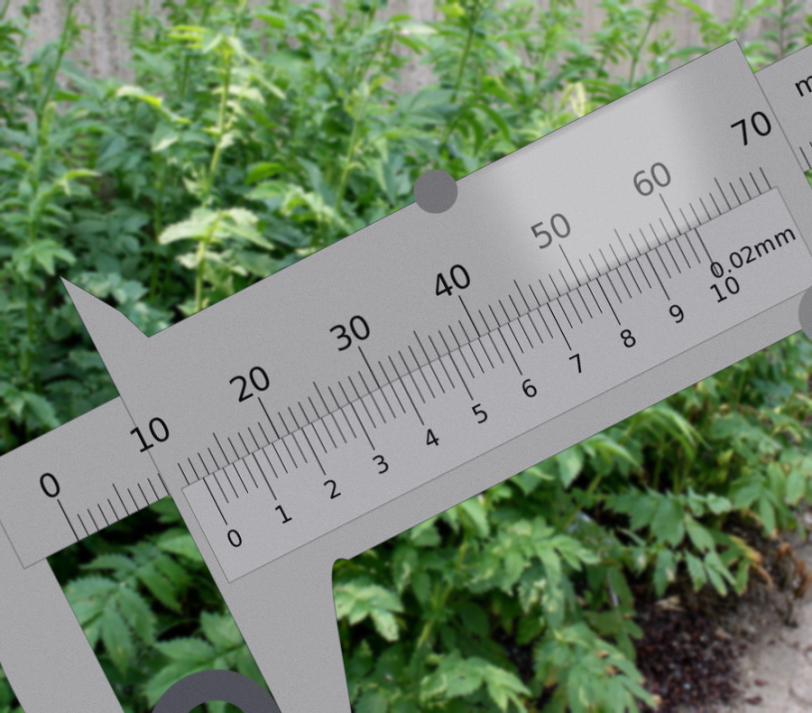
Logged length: 12.4 mm
